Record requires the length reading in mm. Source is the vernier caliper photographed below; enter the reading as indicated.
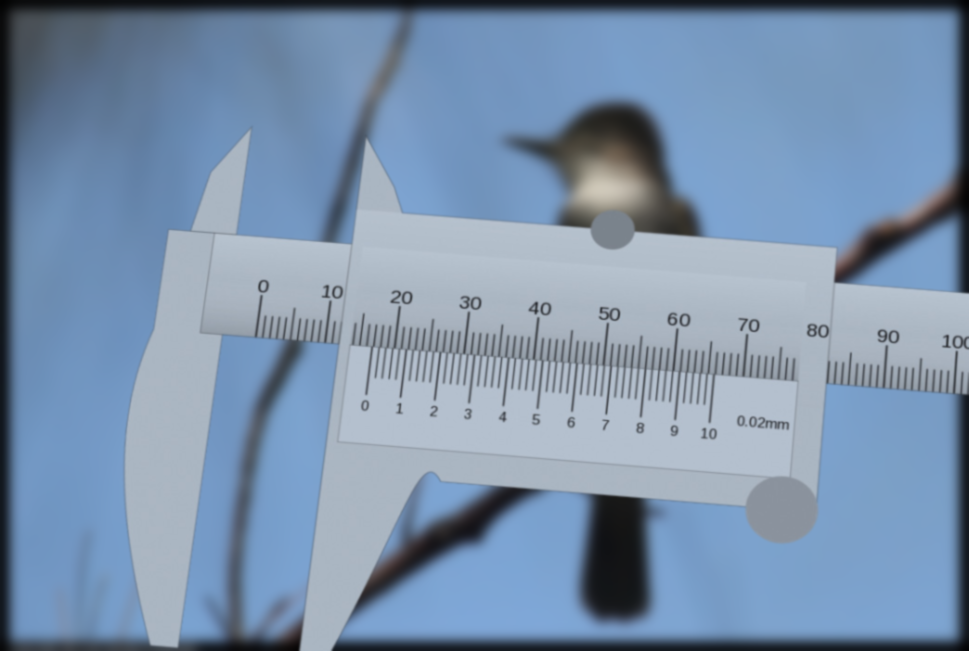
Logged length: 16.8 mm
